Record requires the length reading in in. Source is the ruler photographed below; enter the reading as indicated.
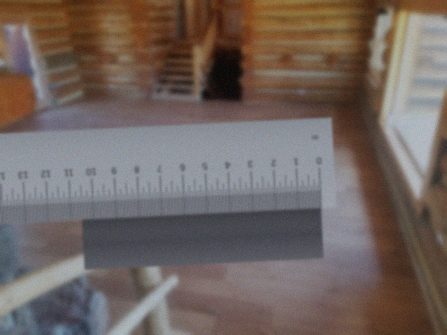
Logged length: 10.5 in
